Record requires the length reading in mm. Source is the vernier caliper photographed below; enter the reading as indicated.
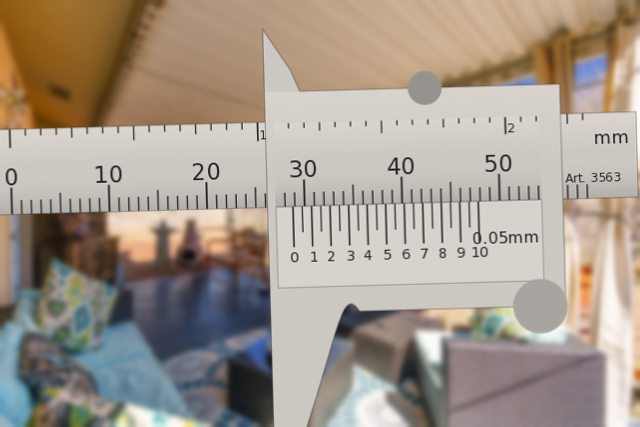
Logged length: 28.8 mm
